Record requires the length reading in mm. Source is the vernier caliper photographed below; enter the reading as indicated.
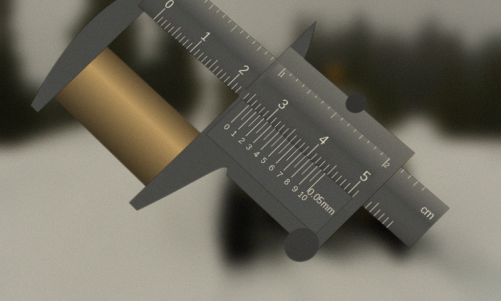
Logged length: 25.6 mm
